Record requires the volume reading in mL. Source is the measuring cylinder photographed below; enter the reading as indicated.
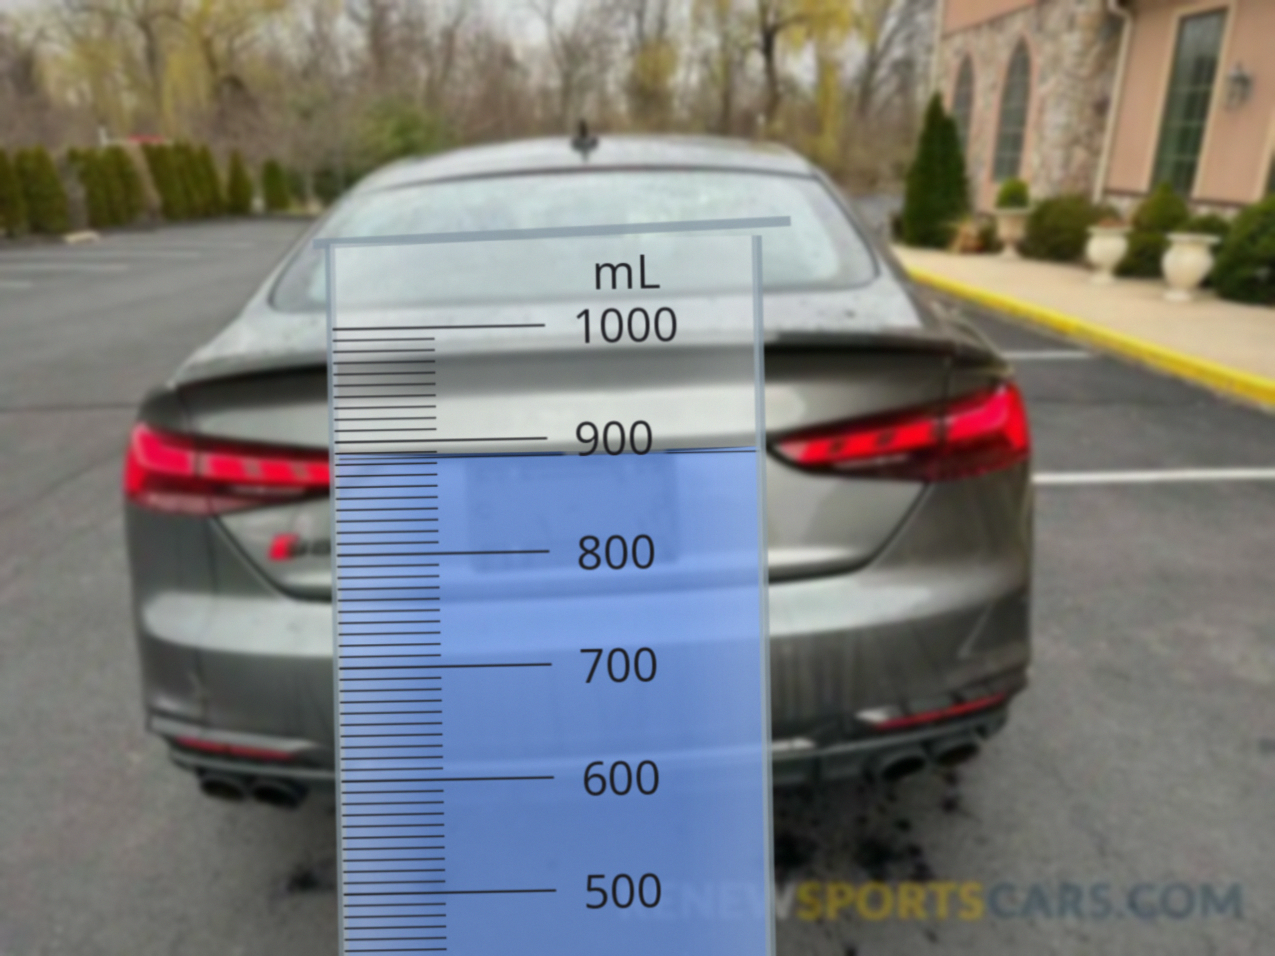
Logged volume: 885 mL
